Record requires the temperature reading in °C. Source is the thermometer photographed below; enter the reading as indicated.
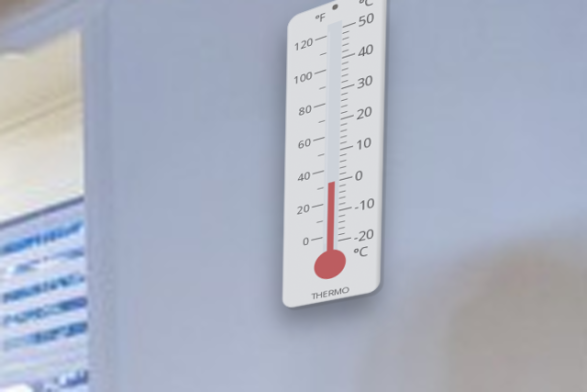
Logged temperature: 0 °C
